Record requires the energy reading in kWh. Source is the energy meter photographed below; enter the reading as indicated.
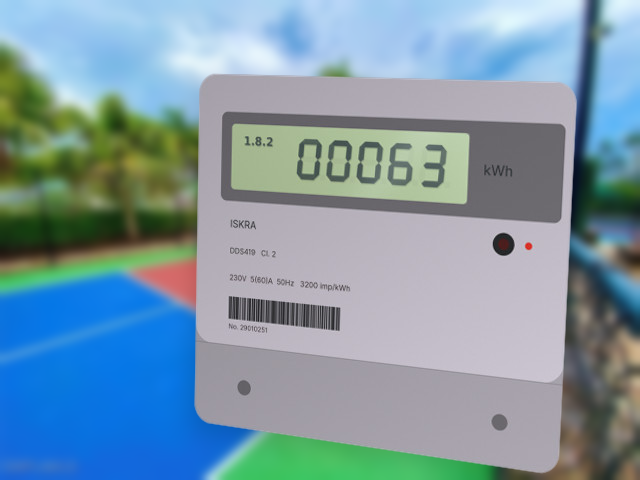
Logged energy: 63 kWh
